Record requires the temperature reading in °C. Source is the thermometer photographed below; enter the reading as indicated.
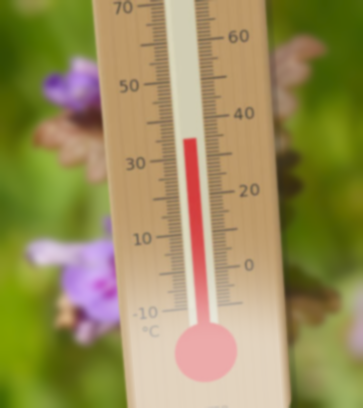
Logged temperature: 35 °C
